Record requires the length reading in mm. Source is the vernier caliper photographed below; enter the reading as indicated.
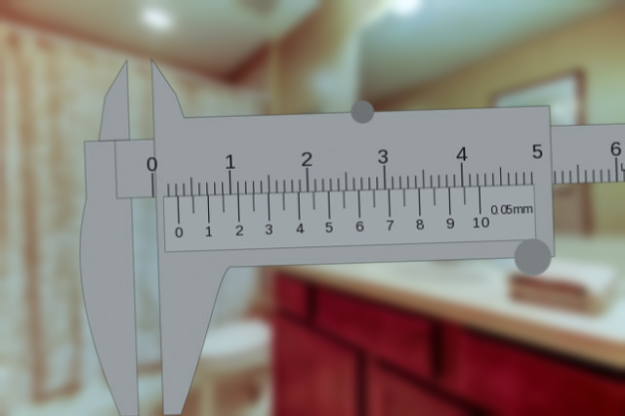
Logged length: 3.2 mm
